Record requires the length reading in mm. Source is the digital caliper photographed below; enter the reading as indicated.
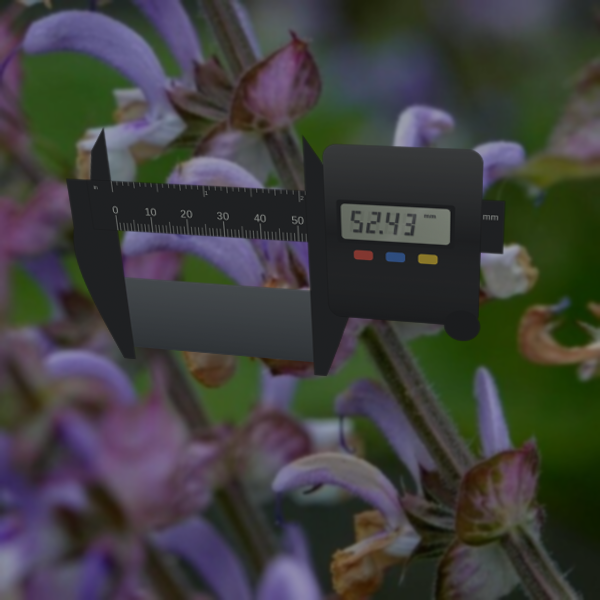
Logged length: 52.43 mm
